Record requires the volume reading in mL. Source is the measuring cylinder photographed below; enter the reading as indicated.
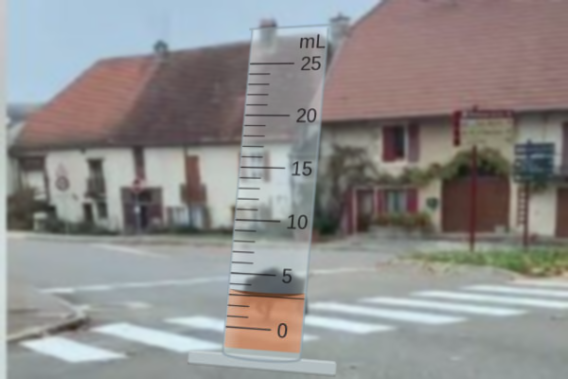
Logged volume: 3 mL
